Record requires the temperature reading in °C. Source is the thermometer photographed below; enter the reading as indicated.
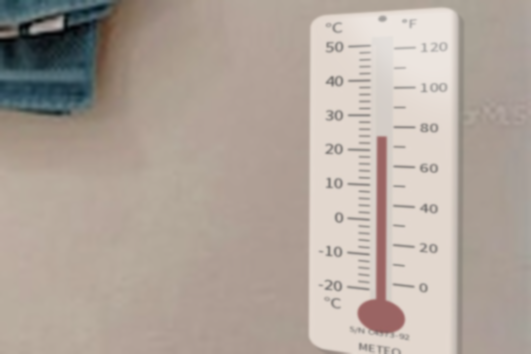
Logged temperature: 24 °C
